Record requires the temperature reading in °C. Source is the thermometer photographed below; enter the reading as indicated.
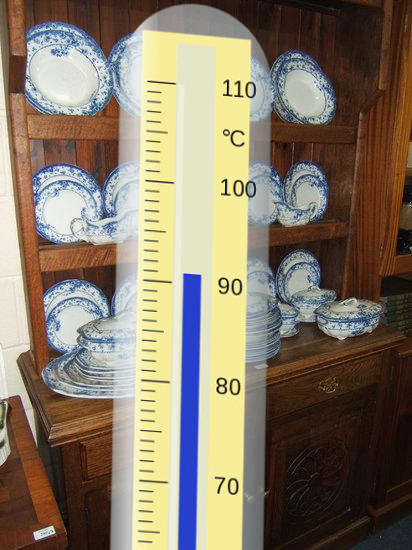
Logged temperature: 91 °C
